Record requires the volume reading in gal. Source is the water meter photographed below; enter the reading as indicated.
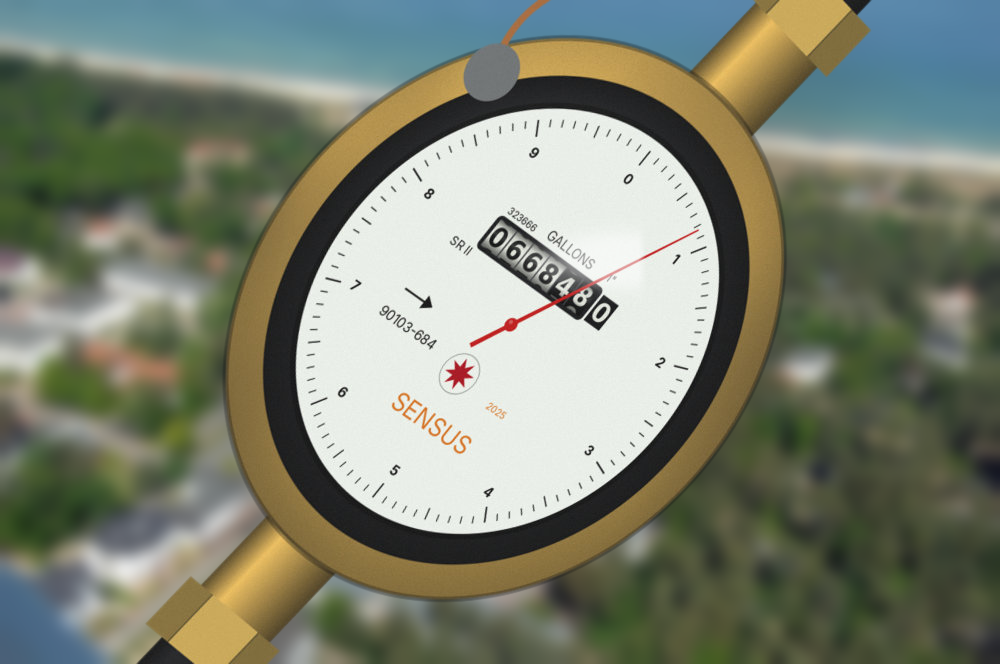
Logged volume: 668480.8 gal
